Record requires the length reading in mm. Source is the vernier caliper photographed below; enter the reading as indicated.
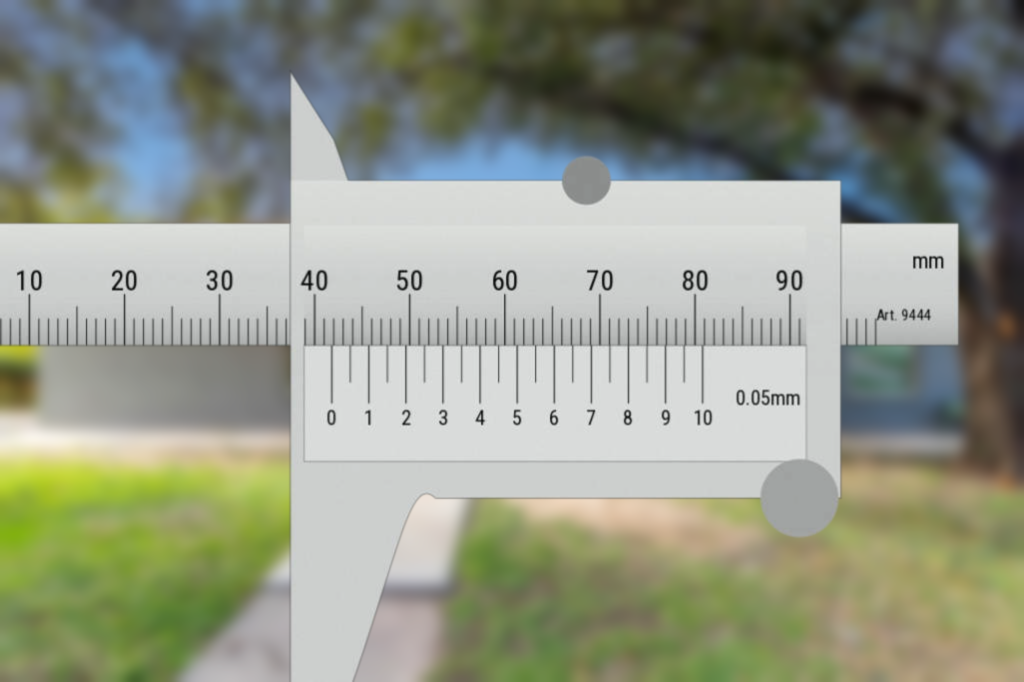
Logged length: 41.8 mm
